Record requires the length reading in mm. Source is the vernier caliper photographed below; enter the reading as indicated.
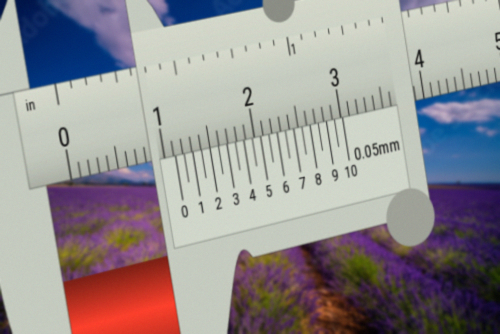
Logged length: 11.2 mm
